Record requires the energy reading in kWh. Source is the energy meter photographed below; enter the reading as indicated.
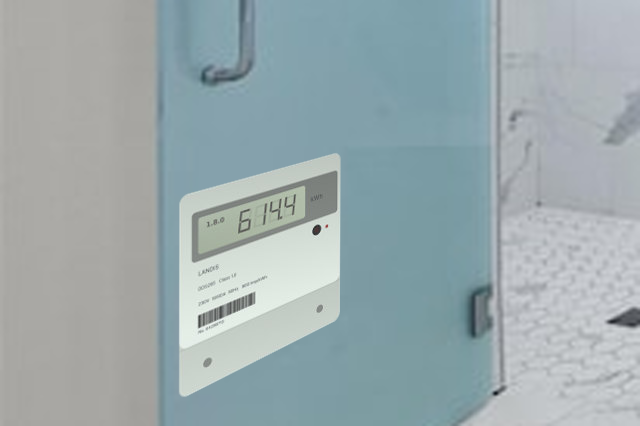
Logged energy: 614.4 kWh
